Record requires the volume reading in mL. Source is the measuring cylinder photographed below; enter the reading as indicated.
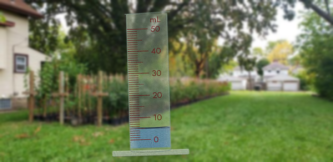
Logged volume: 5 mL
